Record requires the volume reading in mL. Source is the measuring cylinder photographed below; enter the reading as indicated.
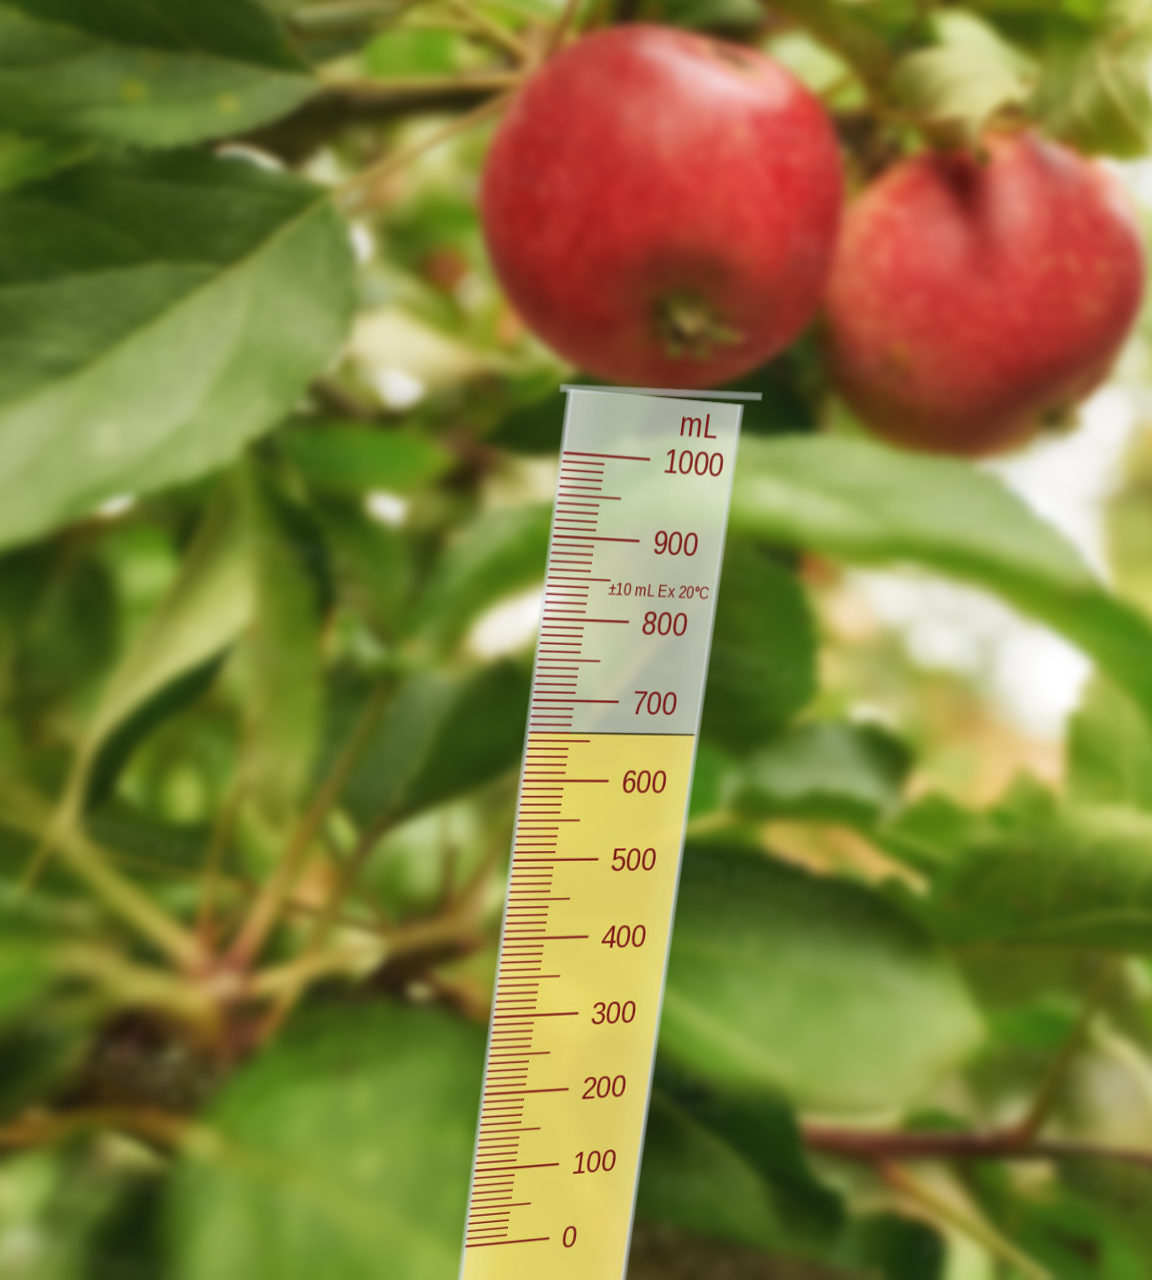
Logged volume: 660 mL
